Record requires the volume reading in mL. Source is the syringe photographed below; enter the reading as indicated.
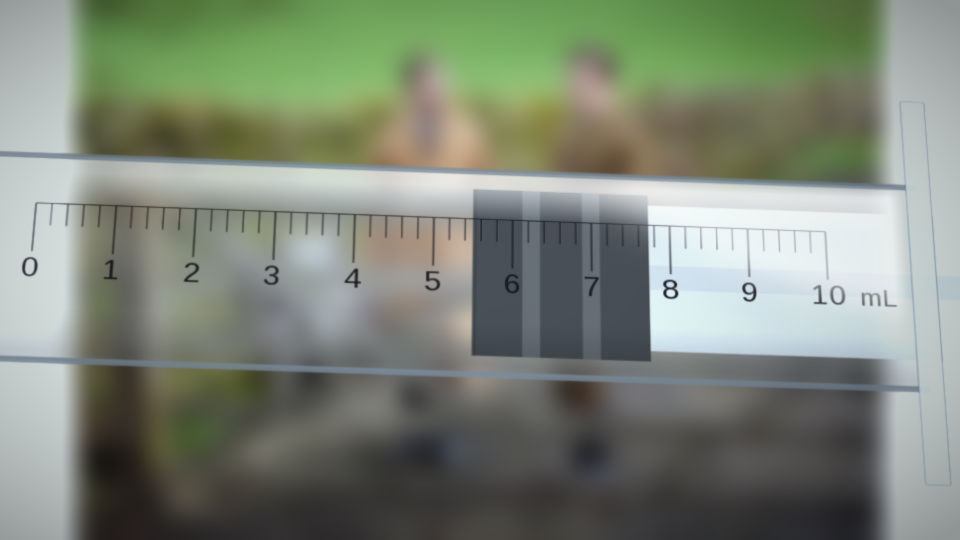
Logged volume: 5.5 mL
